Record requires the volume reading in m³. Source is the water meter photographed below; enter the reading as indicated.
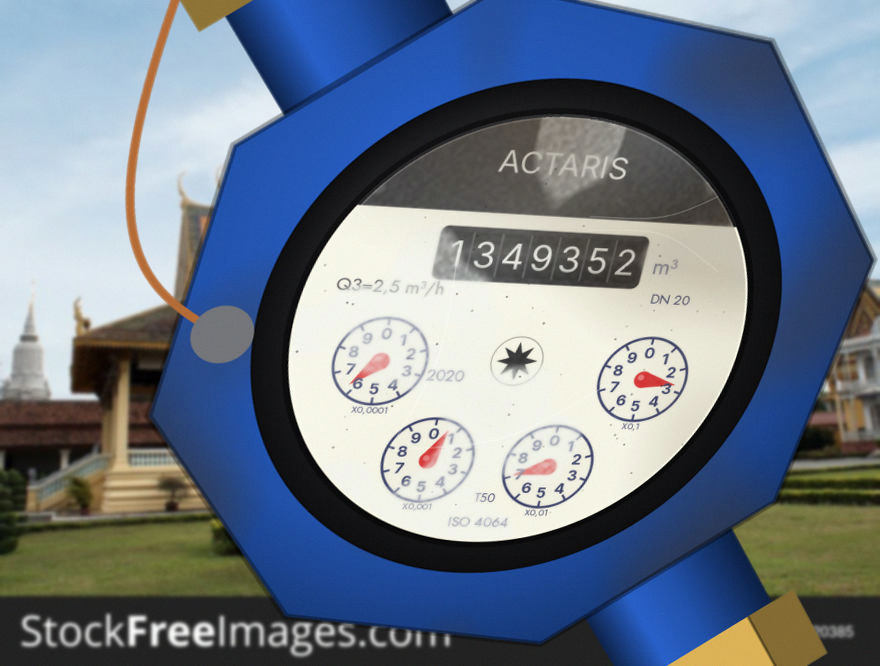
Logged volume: 1349352.2706 m³
